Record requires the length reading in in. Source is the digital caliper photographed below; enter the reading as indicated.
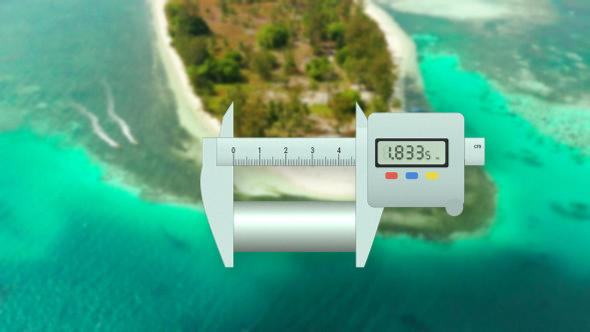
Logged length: 1.8335 in
